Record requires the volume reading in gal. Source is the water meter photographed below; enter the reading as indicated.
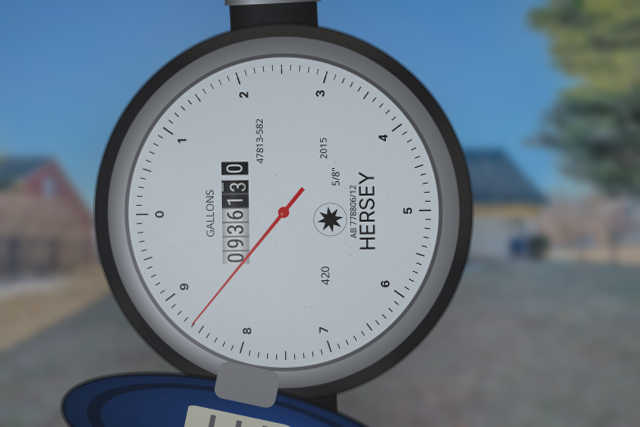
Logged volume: 936128.6 gal
